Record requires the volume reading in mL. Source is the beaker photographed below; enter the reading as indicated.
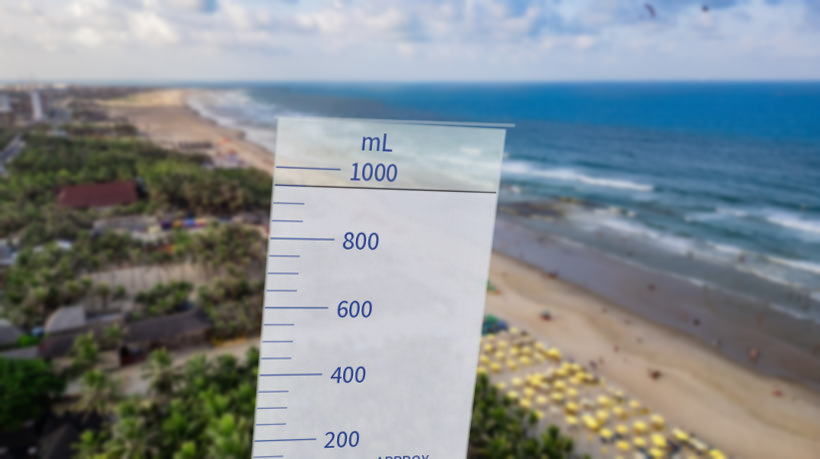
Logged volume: 950 mL
